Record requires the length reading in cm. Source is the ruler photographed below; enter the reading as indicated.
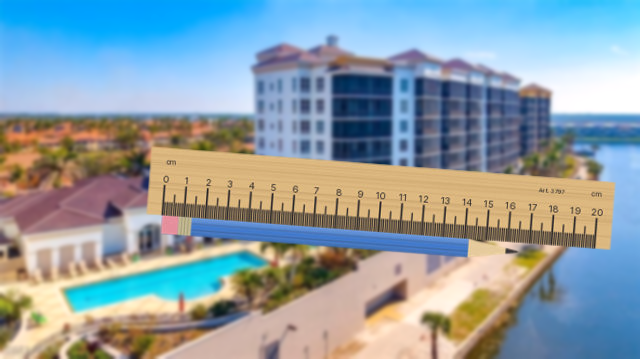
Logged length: 16.5 cm
